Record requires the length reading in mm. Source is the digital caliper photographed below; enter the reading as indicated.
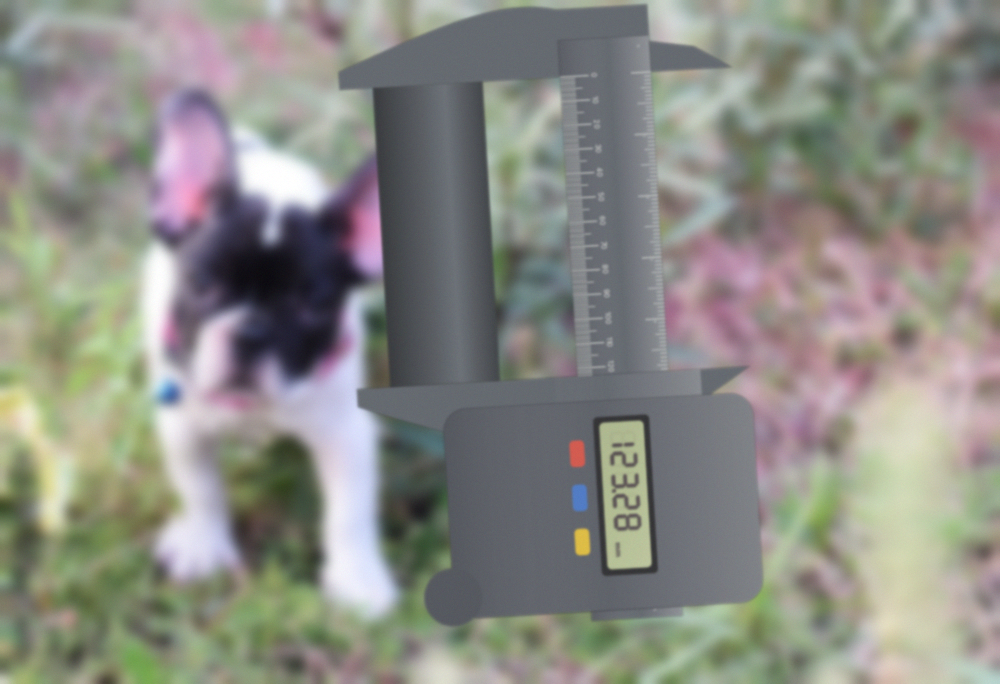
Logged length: 123.28 mm
